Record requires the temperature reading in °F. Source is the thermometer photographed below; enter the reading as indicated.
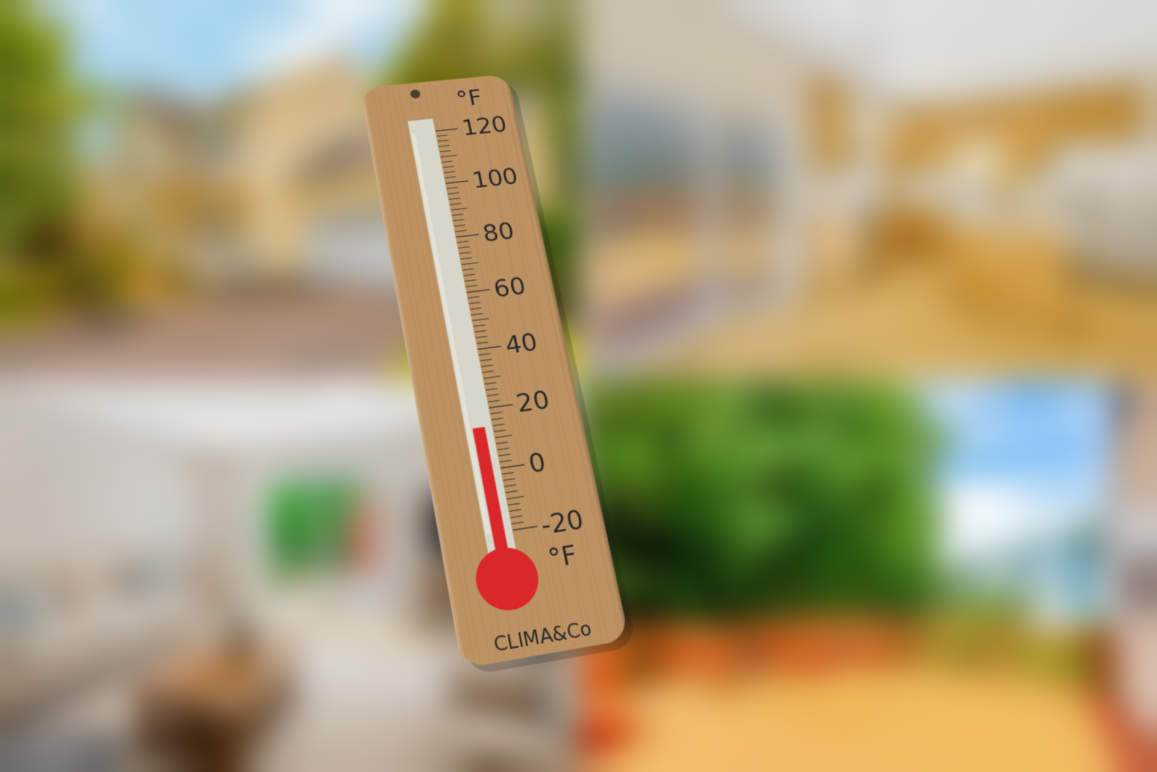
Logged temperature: 14 °F
